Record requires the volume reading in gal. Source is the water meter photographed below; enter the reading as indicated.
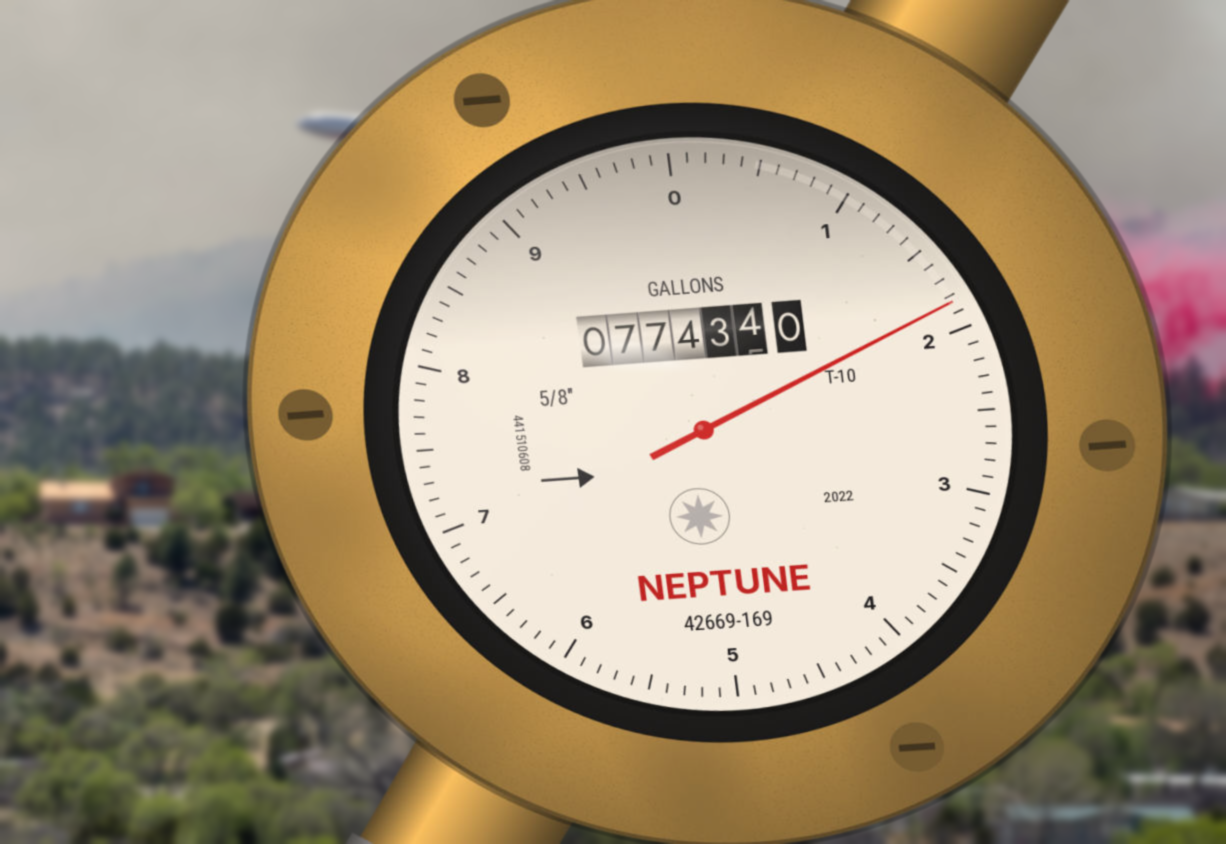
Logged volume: 774341.8 gal
